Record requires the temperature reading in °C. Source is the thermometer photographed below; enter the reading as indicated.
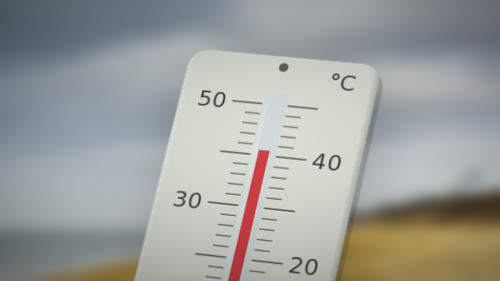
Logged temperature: 41 °C
